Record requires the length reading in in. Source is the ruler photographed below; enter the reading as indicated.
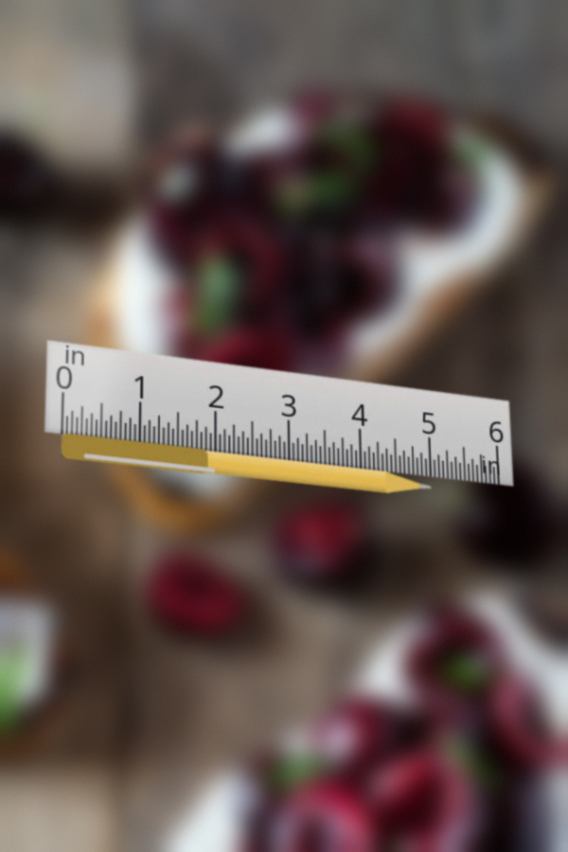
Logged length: 5 in
